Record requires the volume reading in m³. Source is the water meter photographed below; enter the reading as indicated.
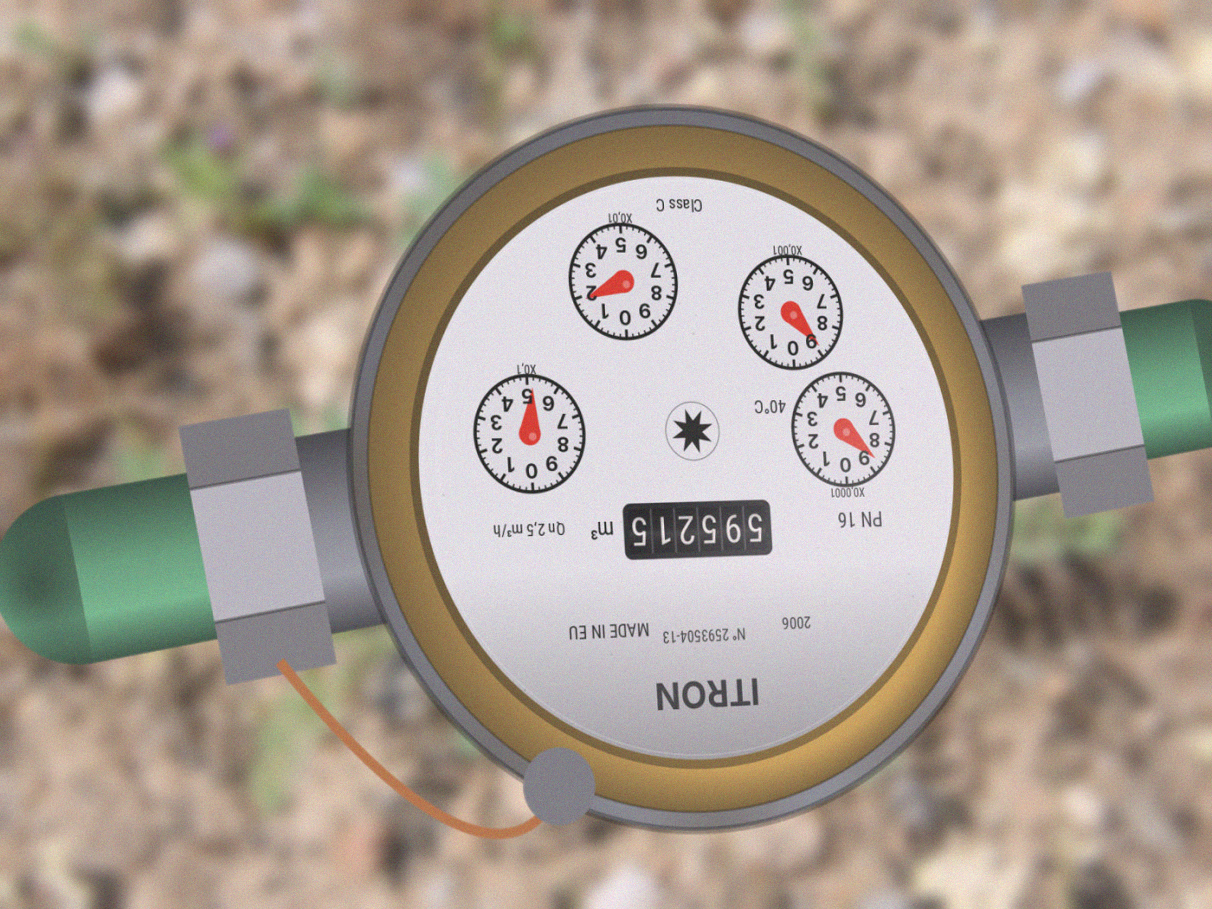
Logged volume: 595215.5188 m³
